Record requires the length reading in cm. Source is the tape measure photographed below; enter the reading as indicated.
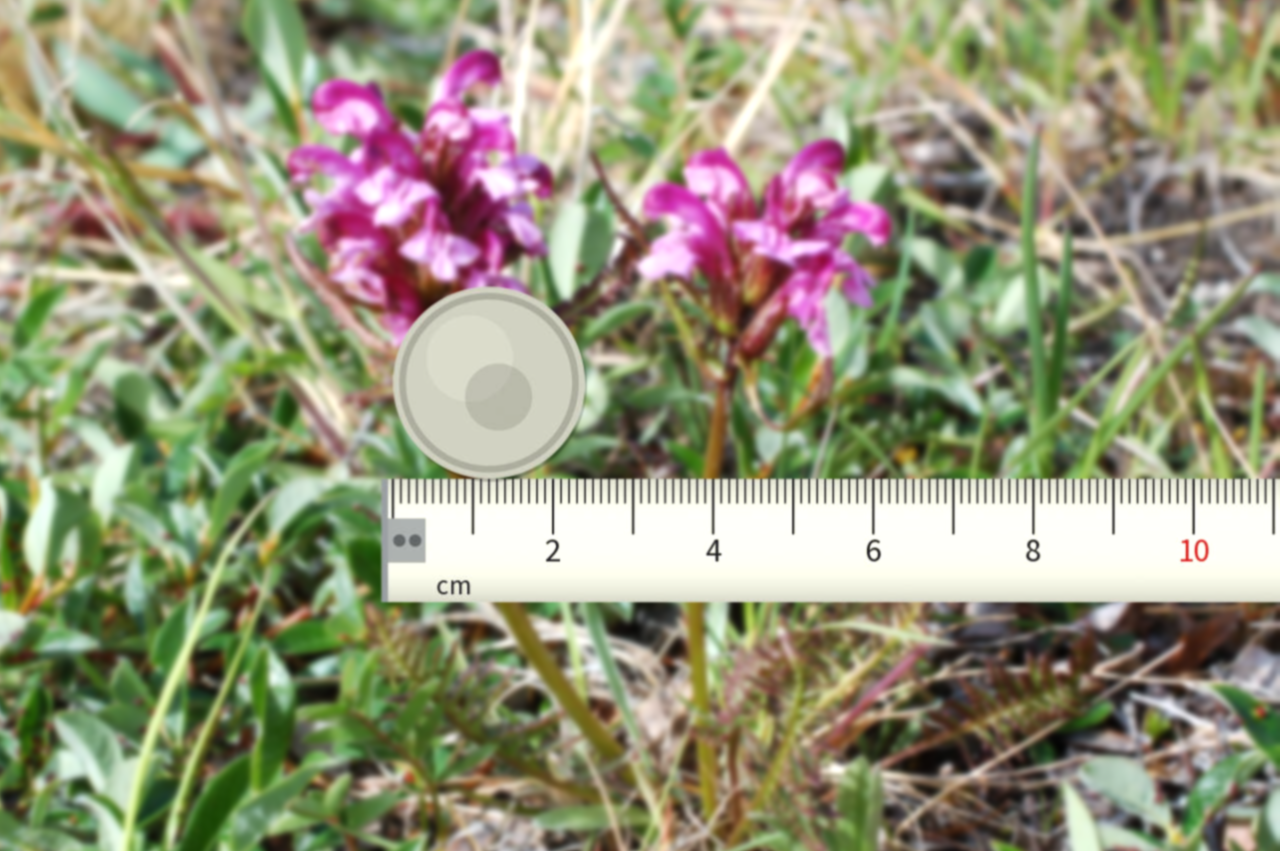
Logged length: 2.4 cm
